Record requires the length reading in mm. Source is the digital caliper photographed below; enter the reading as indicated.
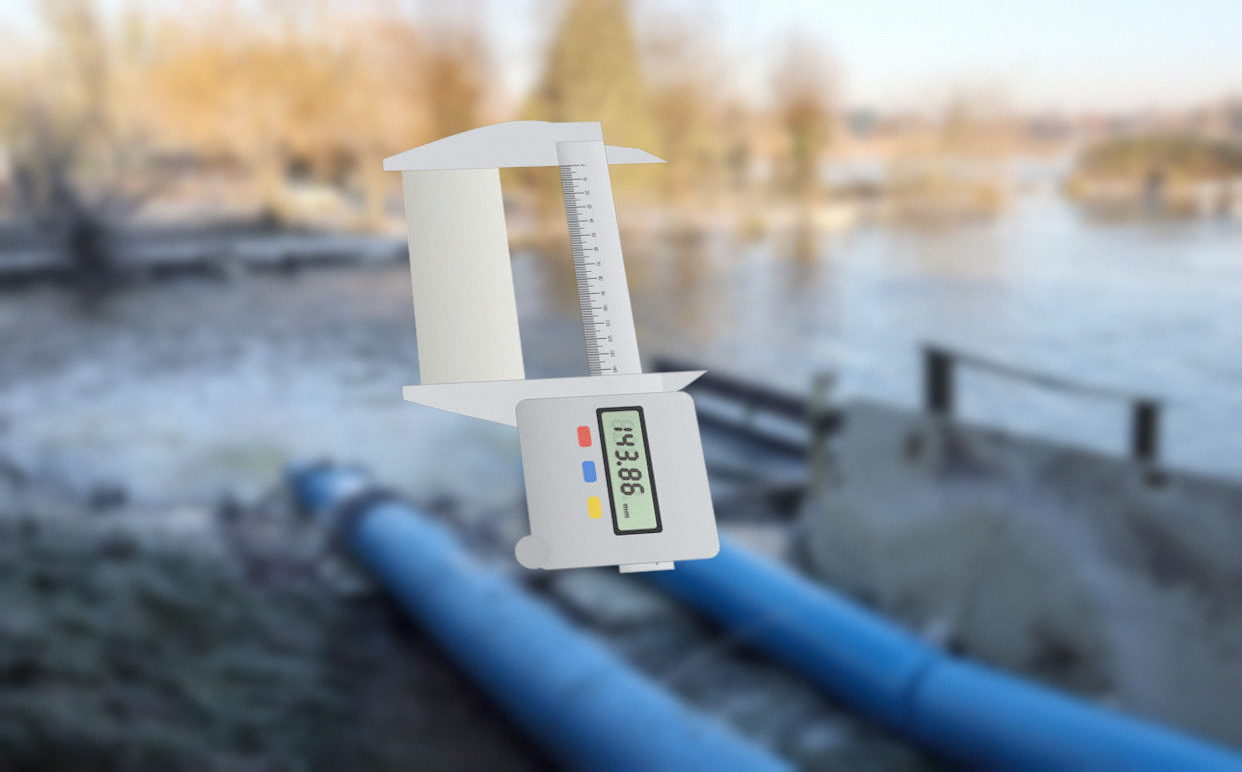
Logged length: 143.86 mm
